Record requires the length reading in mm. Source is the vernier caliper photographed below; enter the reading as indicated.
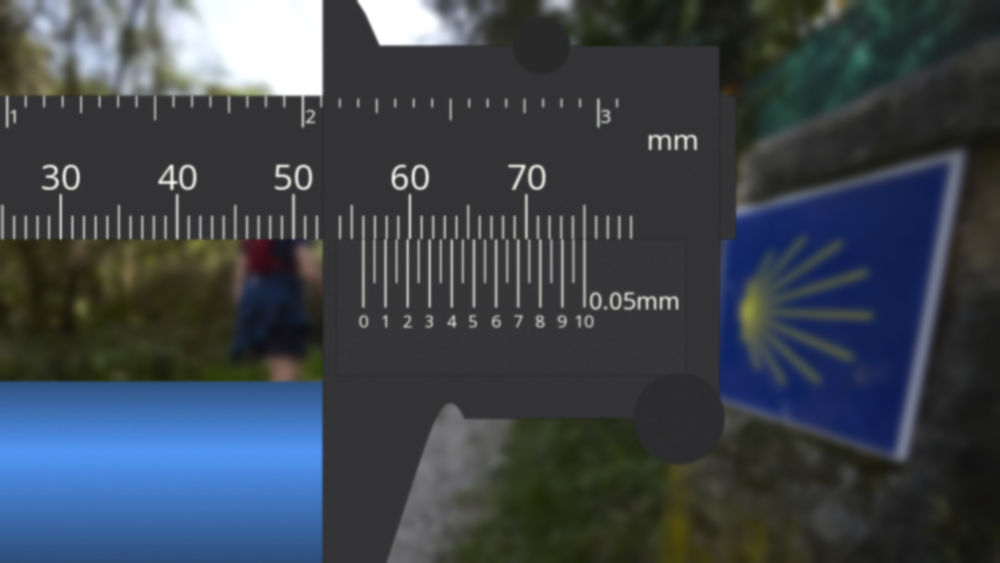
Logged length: 56.0 mm
